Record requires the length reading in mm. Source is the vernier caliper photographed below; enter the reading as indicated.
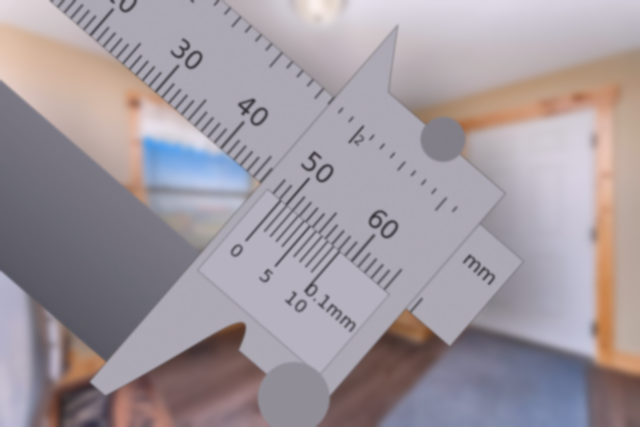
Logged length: 49.2 mm
